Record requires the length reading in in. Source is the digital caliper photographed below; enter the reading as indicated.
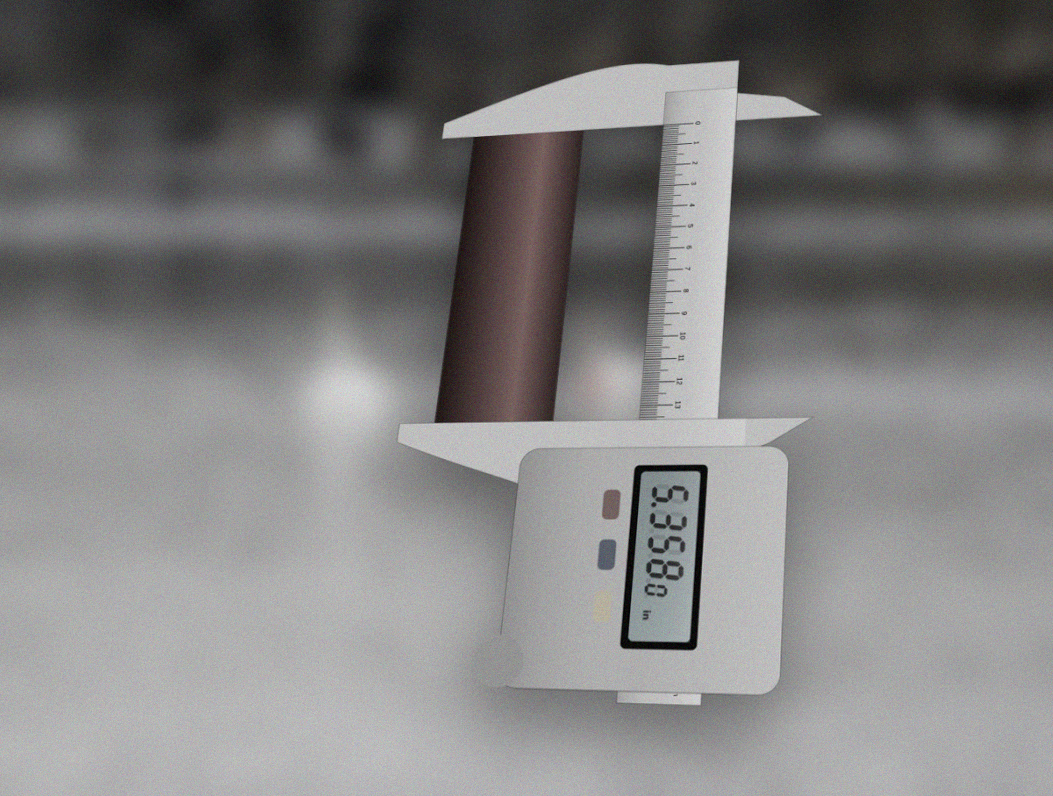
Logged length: 5.3580 in
